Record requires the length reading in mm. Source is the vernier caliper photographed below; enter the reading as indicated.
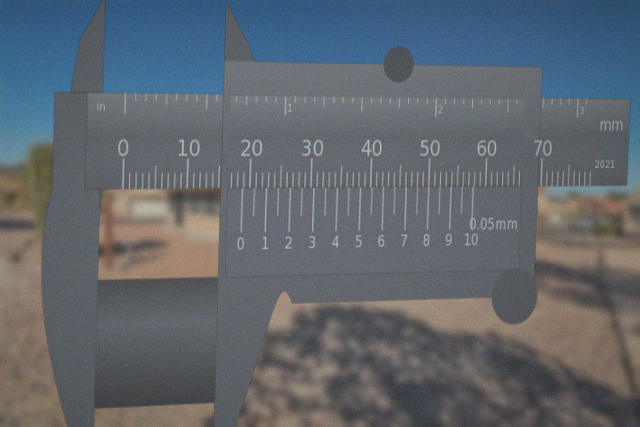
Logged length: 18.8 mm
